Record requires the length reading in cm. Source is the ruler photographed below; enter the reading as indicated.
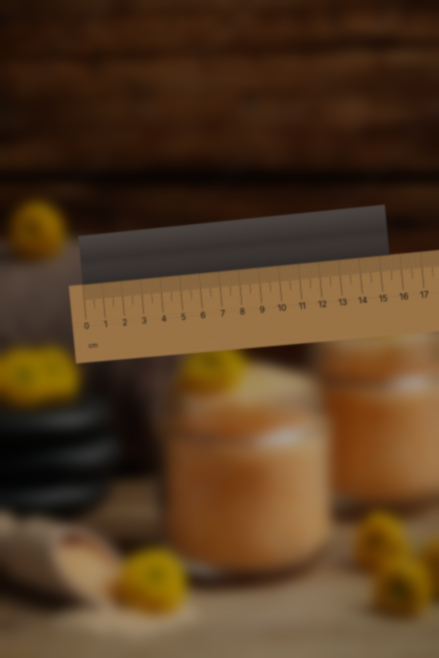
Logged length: 15.5 cm
